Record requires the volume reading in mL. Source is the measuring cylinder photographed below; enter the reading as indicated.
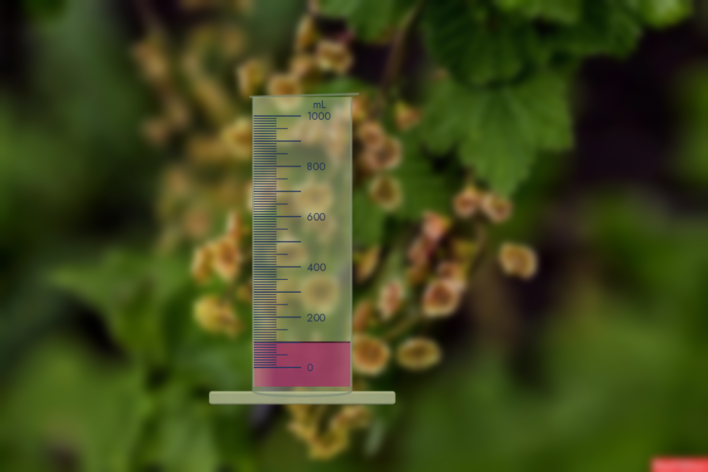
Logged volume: 100 mL
